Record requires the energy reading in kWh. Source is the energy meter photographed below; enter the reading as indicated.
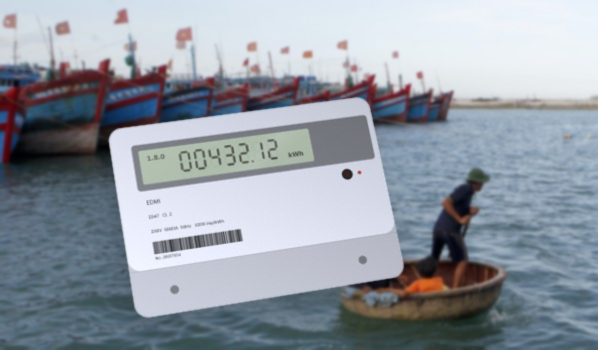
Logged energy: 432.12 kWh
